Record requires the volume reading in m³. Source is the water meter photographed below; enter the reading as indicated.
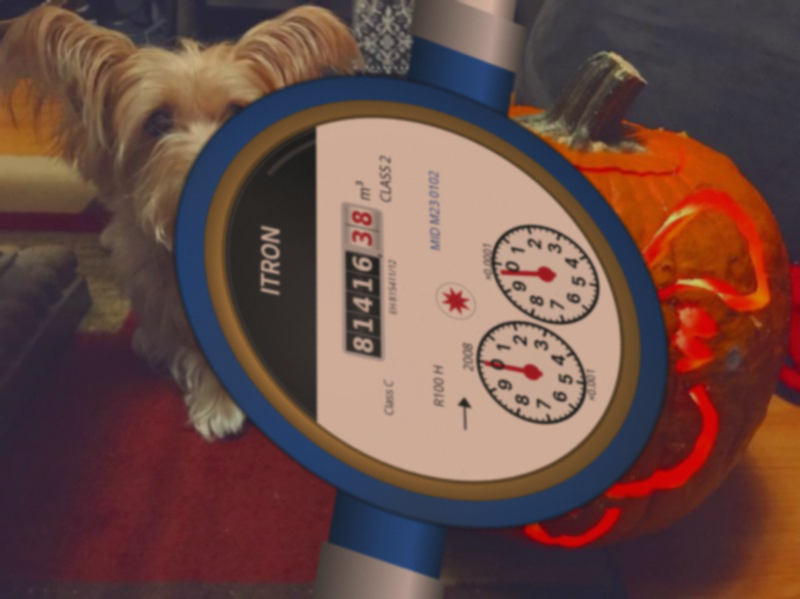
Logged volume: 81416.3799 m³
